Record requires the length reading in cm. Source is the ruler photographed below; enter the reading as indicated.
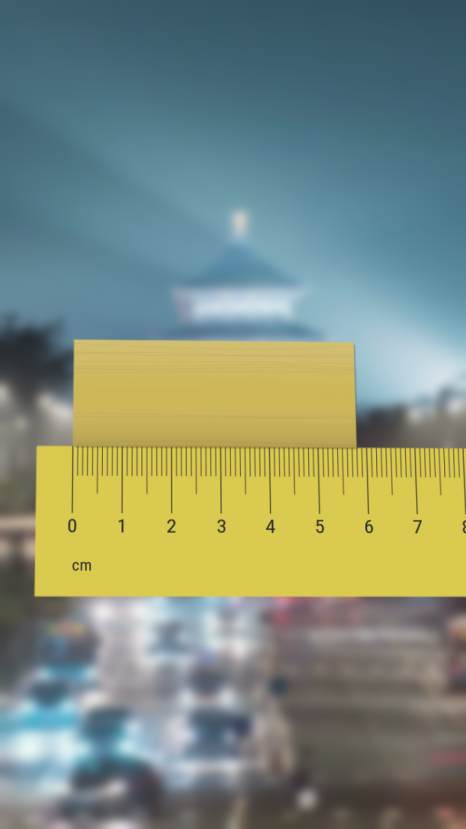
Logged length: 5.8 cm
